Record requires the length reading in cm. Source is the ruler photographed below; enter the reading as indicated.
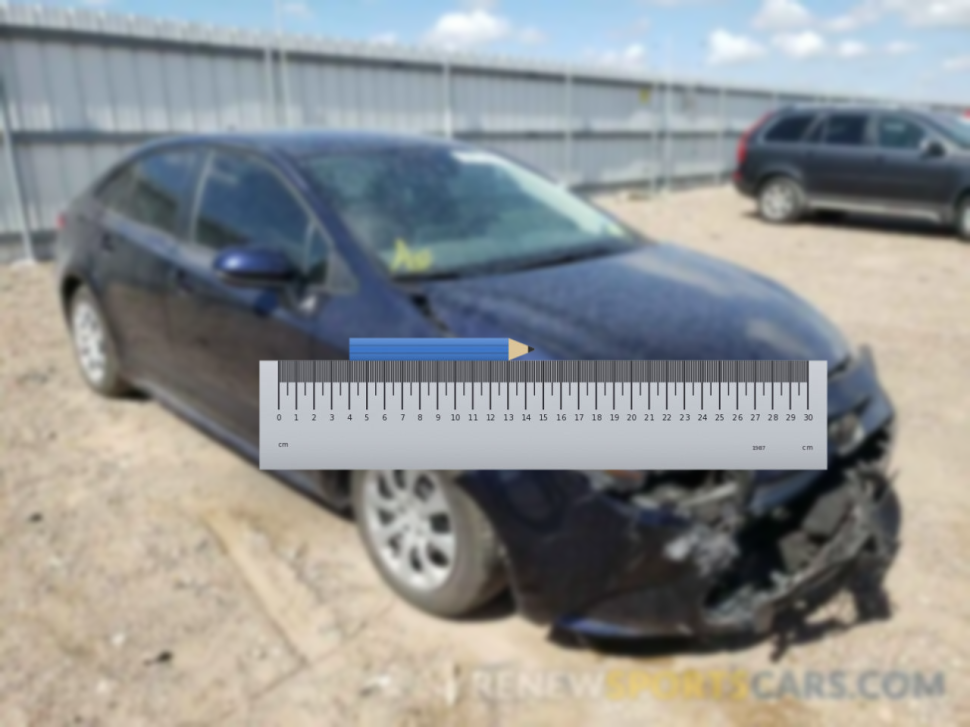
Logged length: 10.5 cm
